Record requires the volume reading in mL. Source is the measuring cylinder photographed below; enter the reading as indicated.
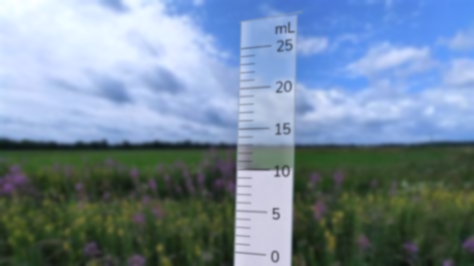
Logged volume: 10 mL
